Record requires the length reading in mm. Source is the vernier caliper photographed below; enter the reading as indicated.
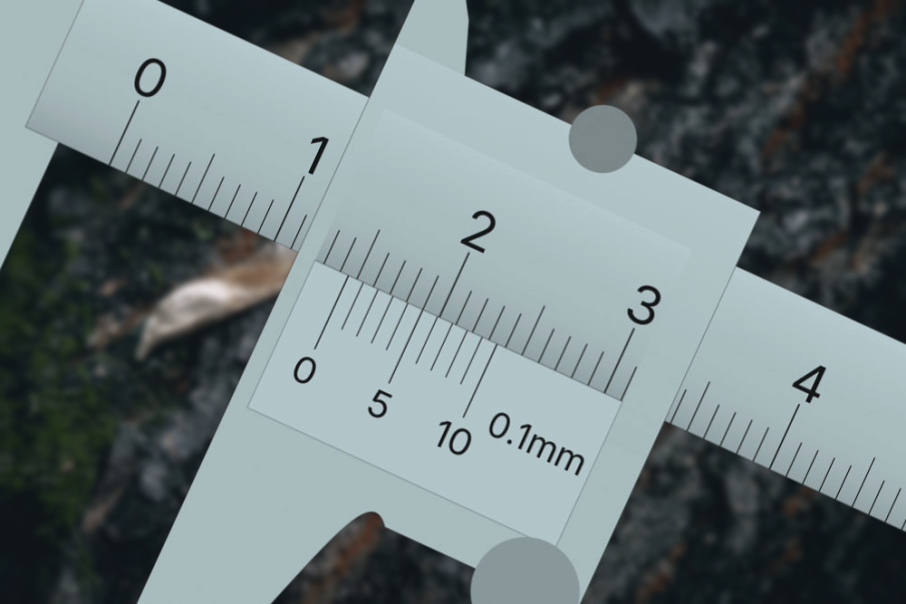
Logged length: 14.5 mm
